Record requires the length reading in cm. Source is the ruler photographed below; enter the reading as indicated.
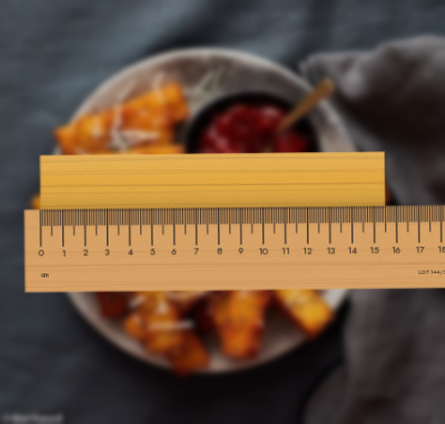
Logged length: 15.5 cm
